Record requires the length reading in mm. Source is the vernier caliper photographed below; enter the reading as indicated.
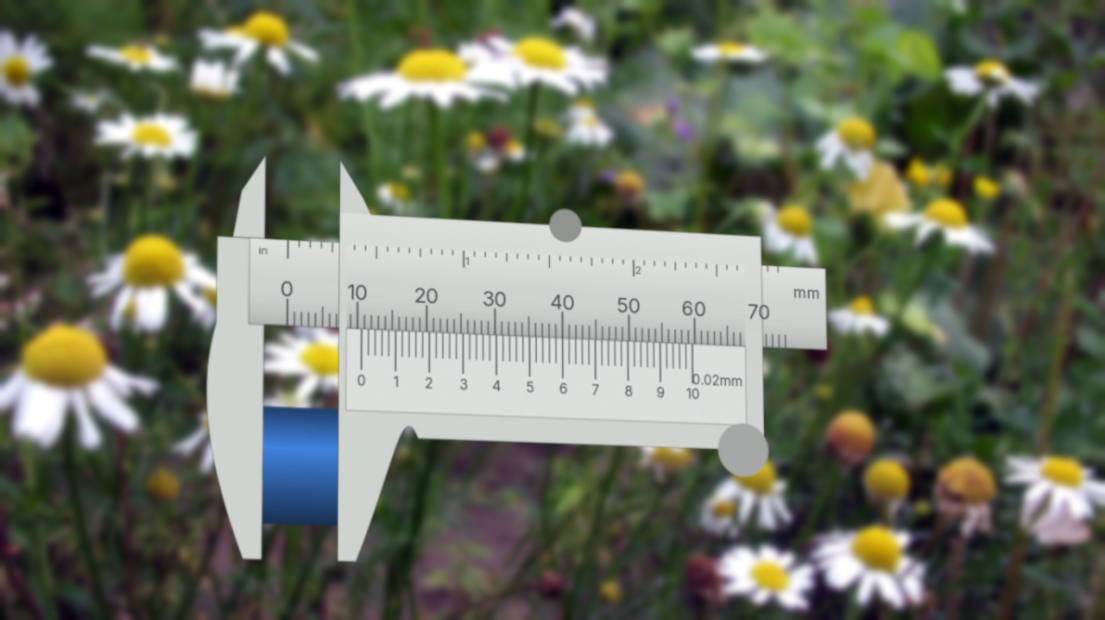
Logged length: 10.6 mm
